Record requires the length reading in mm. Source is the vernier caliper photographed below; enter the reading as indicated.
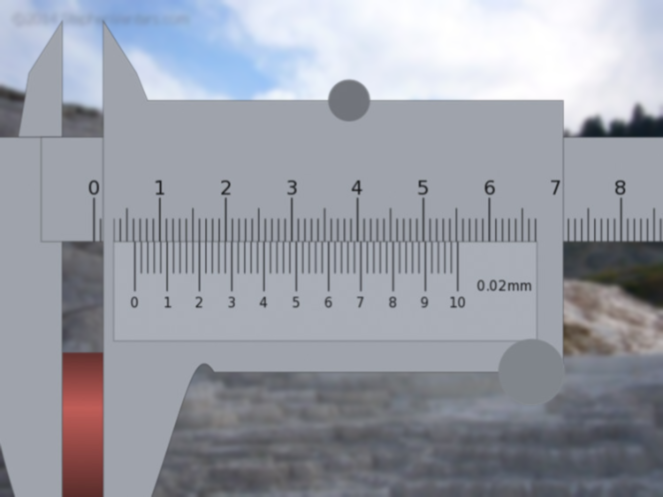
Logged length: 6.2 mm
